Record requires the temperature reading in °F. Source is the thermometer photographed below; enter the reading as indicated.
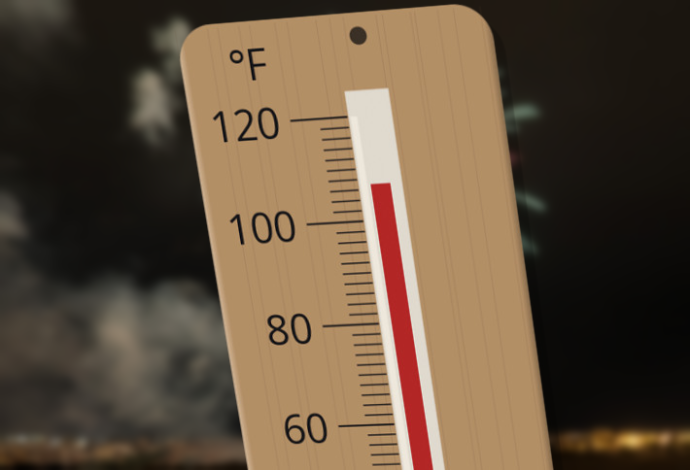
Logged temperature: 107 °F
